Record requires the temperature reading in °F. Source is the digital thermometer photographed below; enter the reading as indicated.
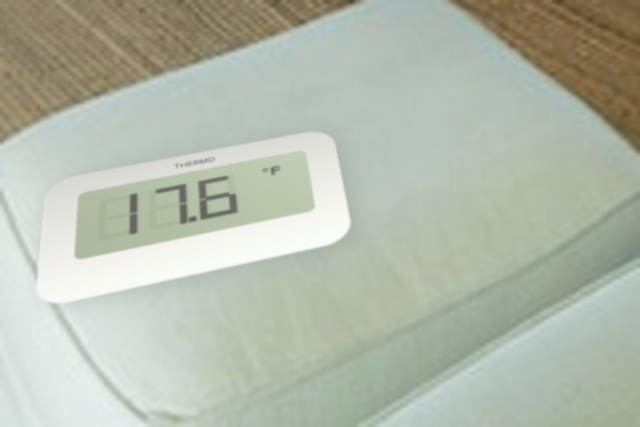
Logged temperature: 17.6 °F
